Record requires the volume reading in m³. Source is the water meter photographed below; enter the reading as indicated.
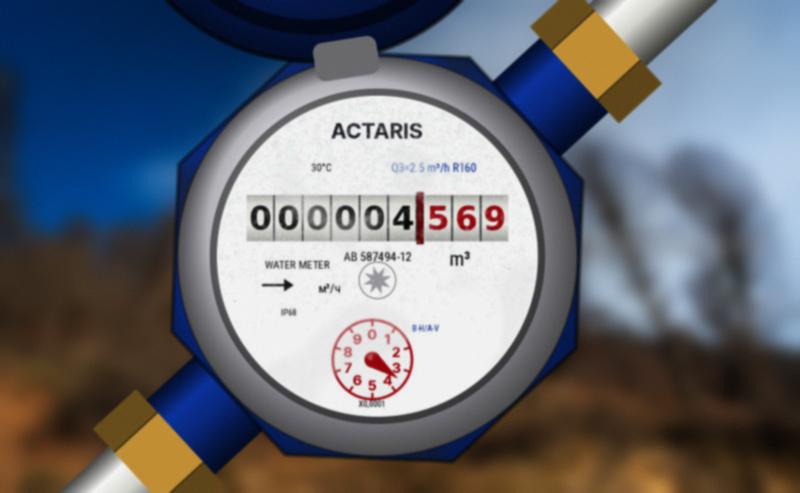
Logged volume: 4.5693 m³
